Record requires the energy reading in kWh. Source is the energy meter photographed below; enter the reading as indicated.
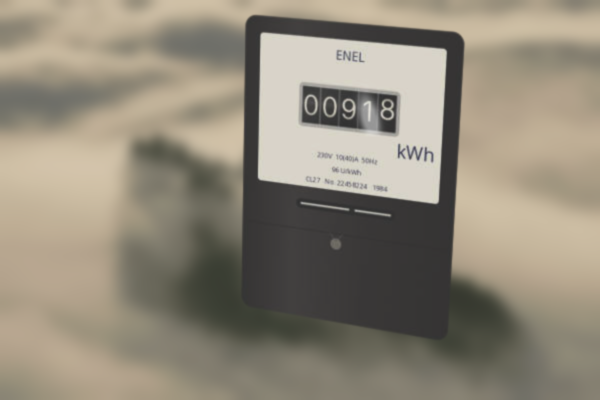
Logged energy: 918 kWh
